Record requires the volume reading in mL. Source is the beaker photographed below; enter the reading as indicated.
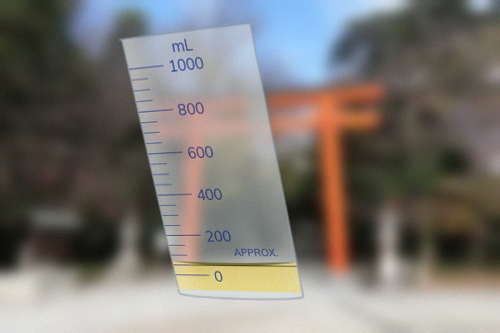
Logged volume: 50 mL
